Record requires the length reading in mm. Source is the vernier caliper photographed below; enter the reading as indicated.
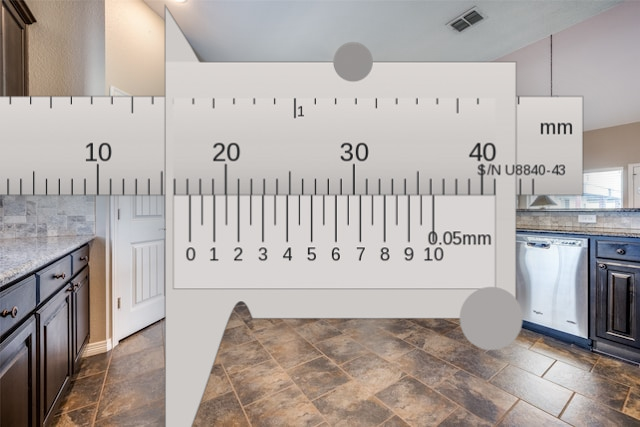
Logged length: 17.2 mm
